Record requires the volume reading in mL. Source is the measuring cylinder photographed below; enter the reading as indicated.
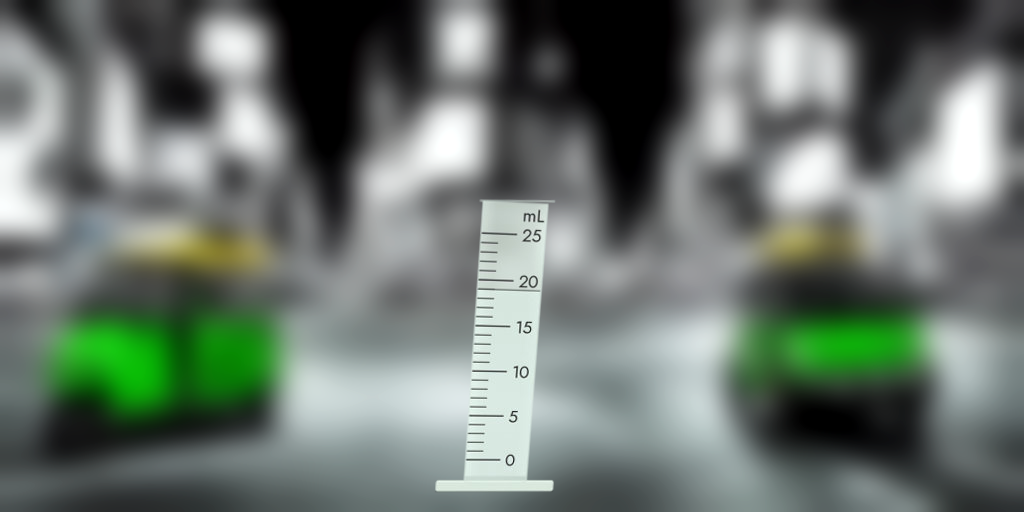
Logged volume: 19 mL
